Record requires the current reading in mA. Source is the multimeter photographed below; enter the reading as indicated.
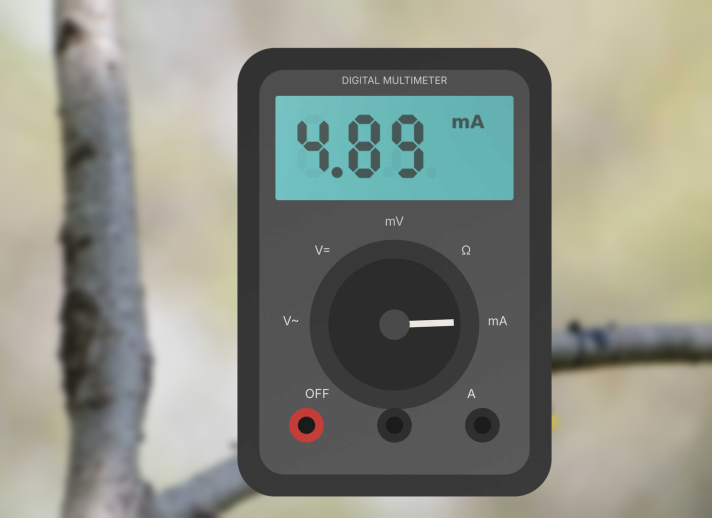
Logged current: 4.89 mA
